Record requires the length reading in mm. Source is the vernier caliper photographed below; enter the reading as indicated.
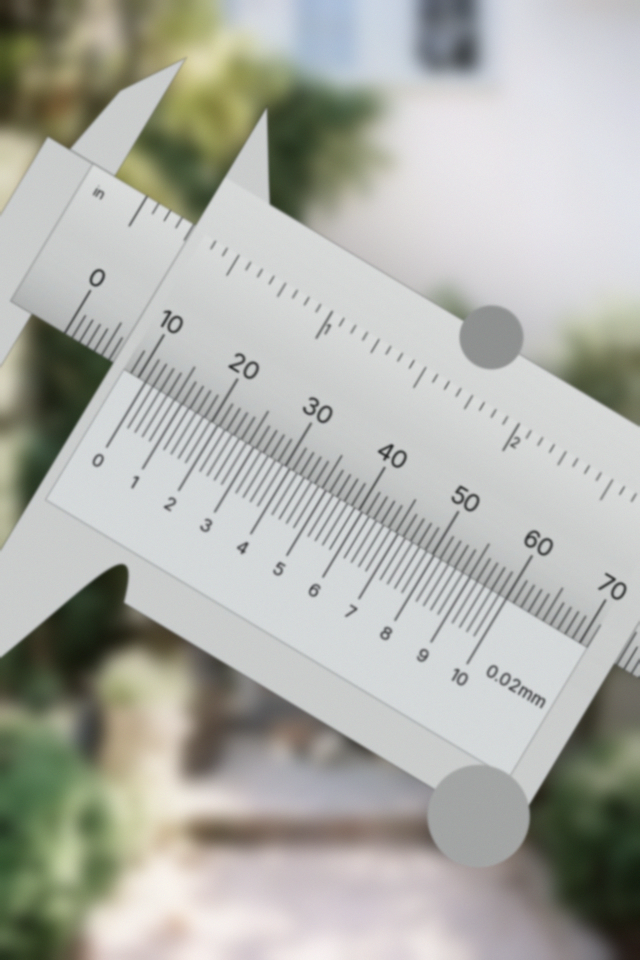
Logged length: 11.0 mm
